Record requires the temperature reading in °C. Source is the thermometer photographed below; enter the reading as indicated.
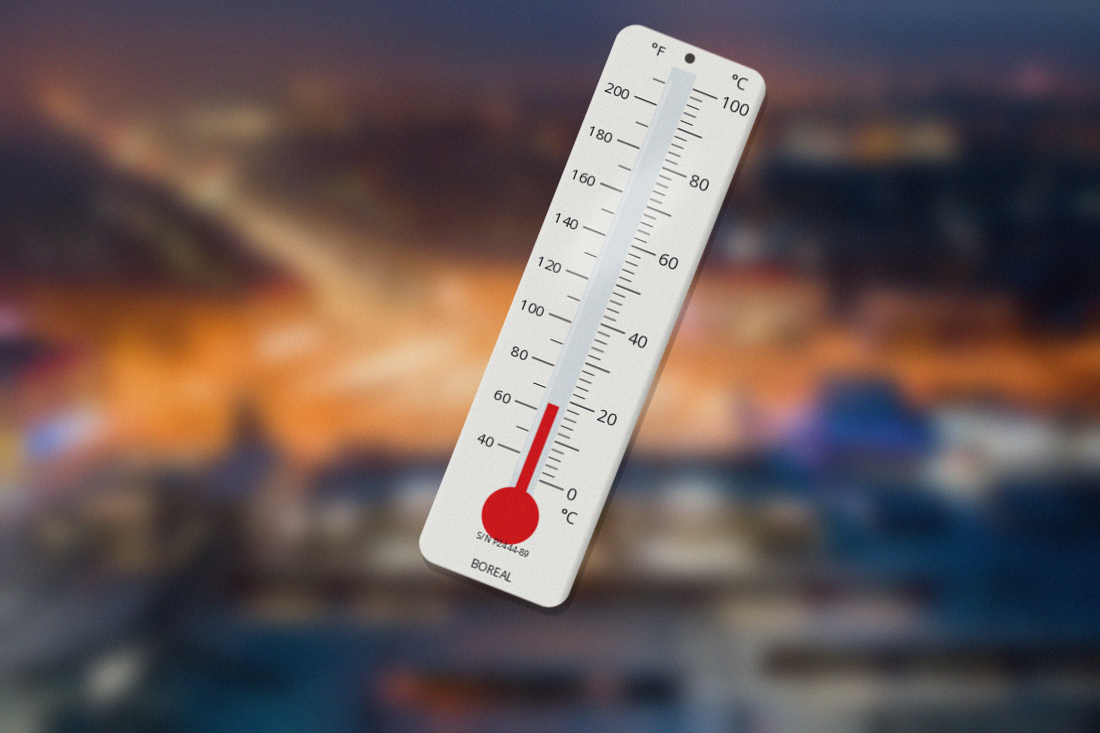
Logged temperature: 18 °C
